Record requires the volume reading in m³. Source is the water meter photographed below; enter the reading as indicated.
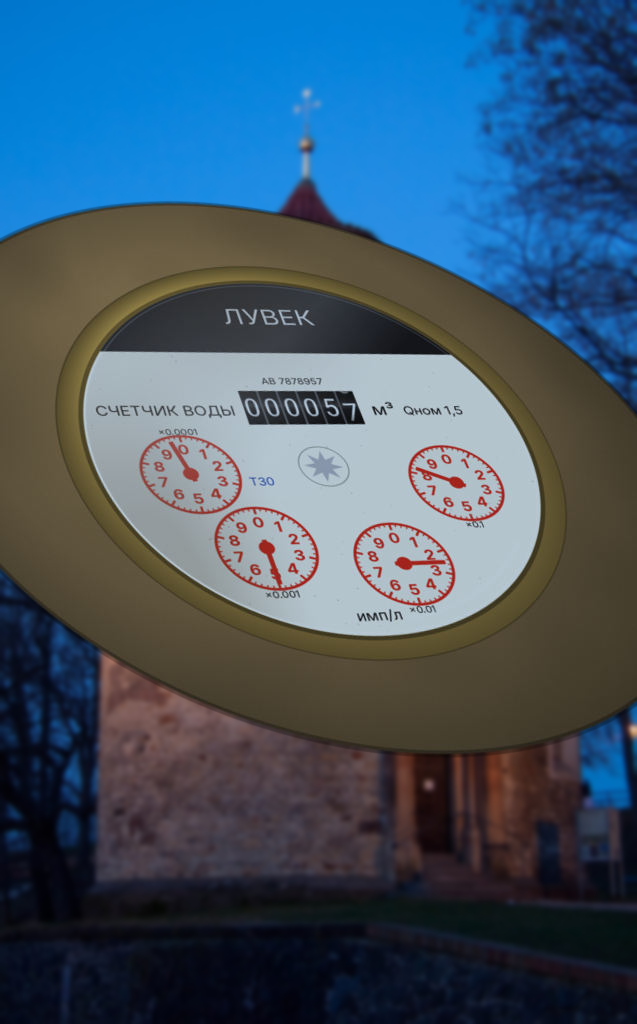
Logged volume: 56.8249 m³
